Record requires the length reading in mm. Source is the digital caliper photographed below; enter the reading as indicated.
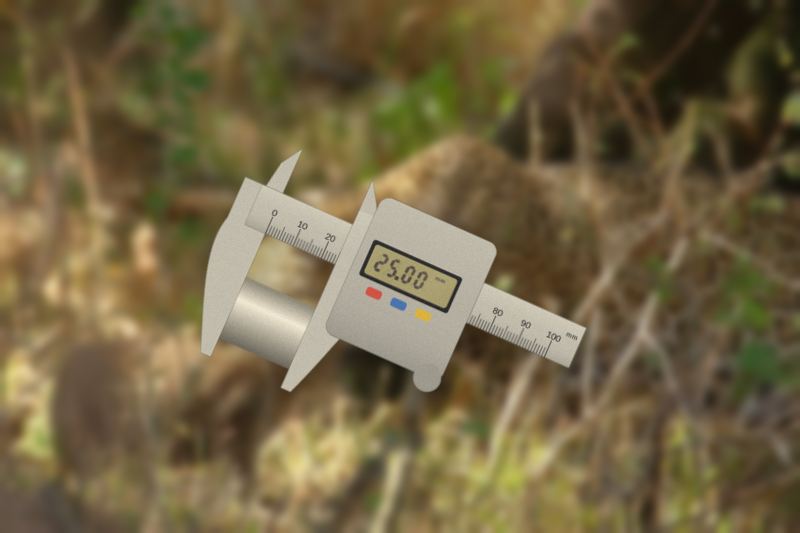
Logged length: 25.00 mm
